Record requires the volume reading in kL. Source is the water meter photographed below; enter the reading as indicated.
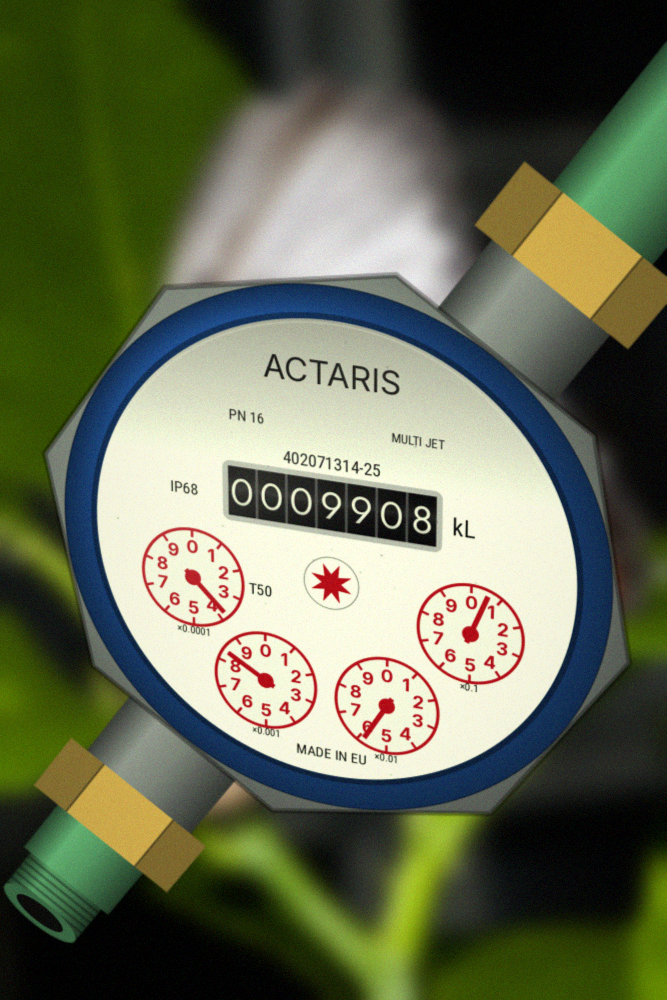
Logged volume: 9908.0583 kL
